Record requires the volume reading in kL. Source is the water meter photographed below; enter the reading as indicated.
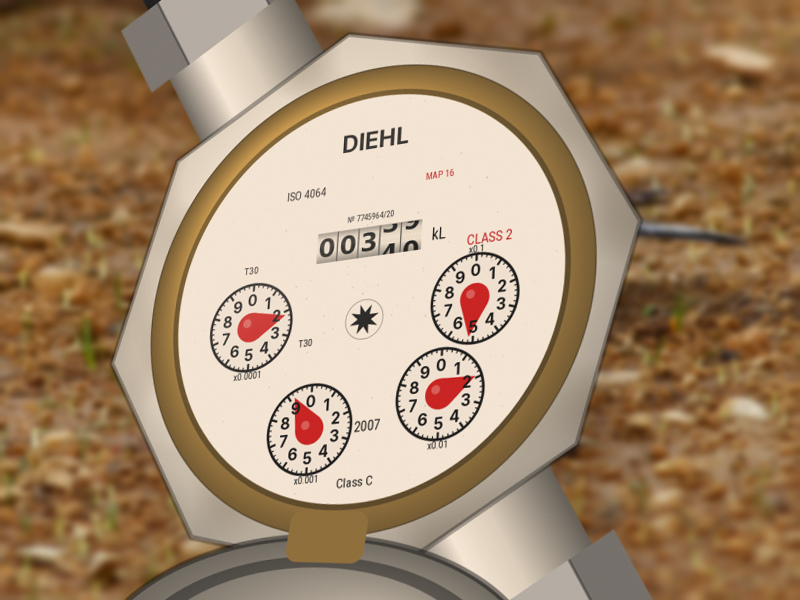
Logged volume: 339.5192 kL
